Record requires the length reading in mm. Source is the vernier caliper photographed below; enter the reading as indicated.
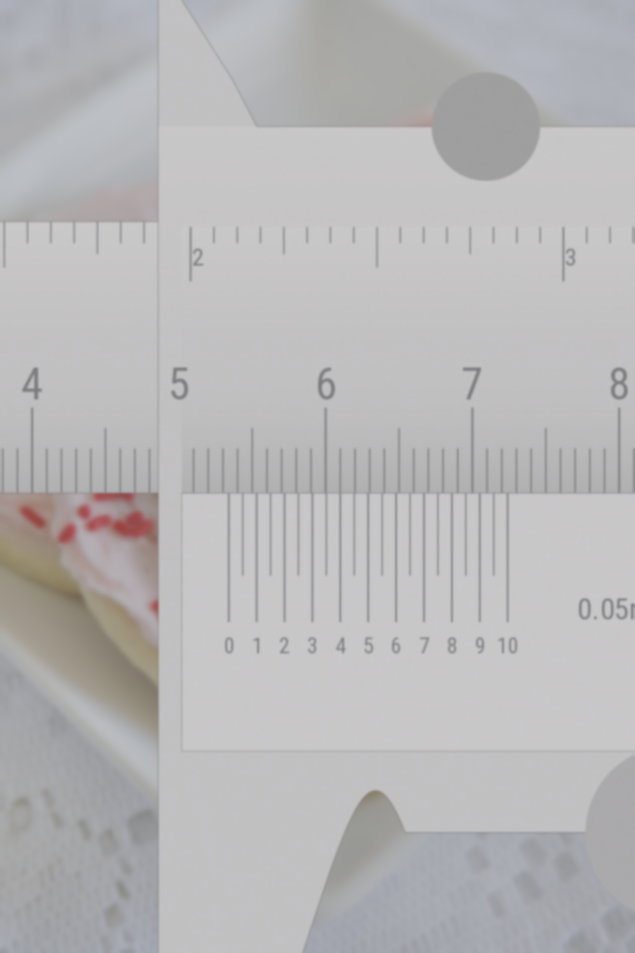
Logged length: 53.4 mm
